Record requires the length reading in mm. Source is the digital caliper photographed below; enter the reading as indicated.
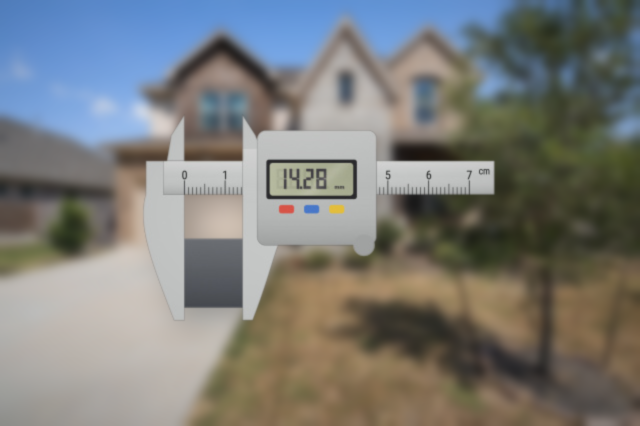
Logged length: 14.28 mm
